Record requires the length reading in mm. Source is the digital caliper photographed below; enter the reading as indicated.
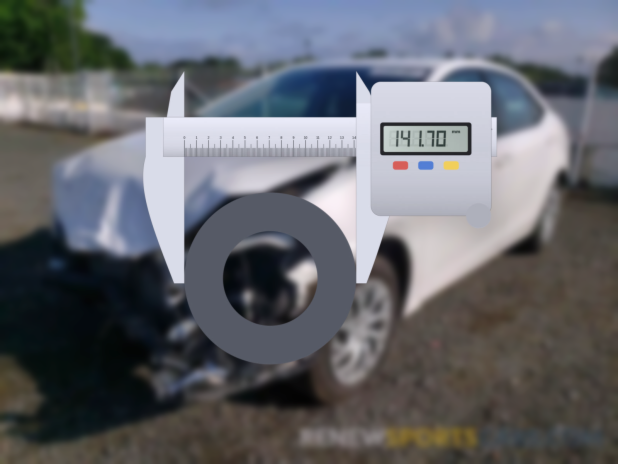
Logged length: 141.70 mm
